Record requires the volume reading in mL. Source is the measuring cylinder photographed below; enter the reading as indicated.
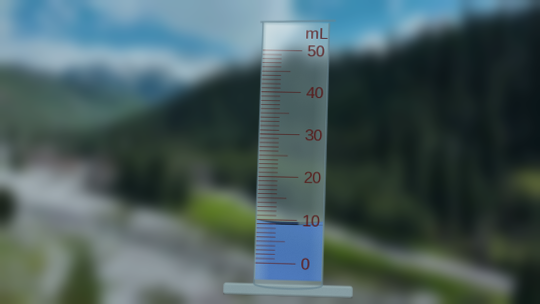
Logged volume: 9 mL
